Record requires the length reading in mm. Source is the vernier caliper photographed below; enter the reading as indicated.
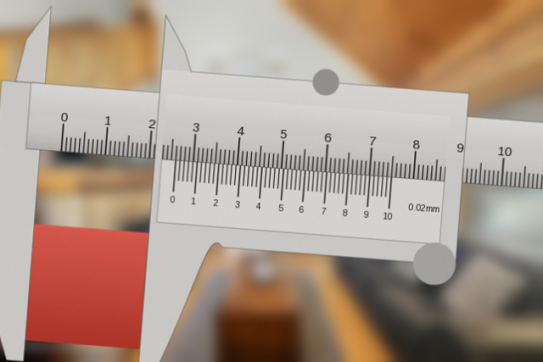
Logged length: 26.0 mm
